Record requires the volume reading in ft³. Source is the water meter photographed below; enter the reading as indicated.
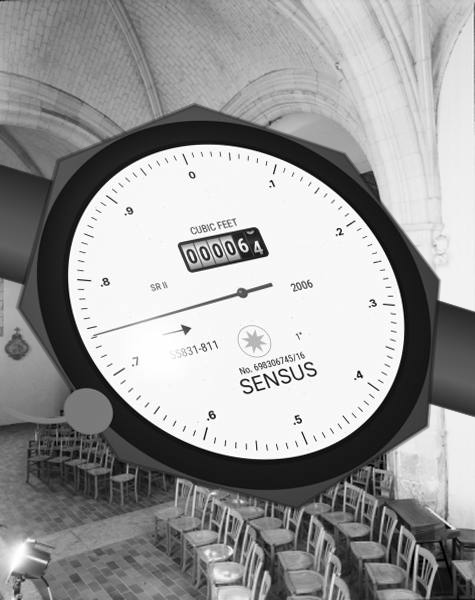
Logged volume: 63.74 ft³
